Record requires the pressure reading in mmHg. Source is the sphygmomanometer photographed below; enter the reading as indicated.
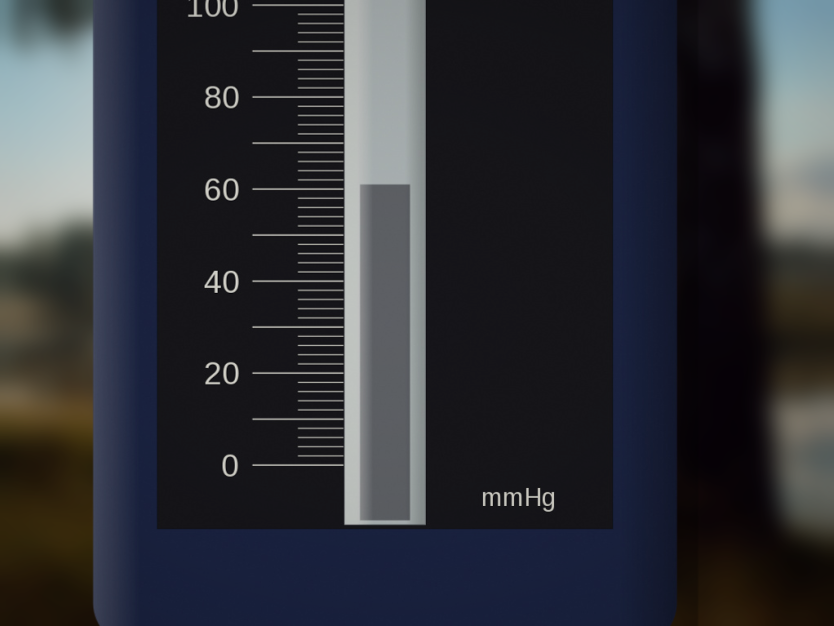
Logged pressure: 61 mmHg
